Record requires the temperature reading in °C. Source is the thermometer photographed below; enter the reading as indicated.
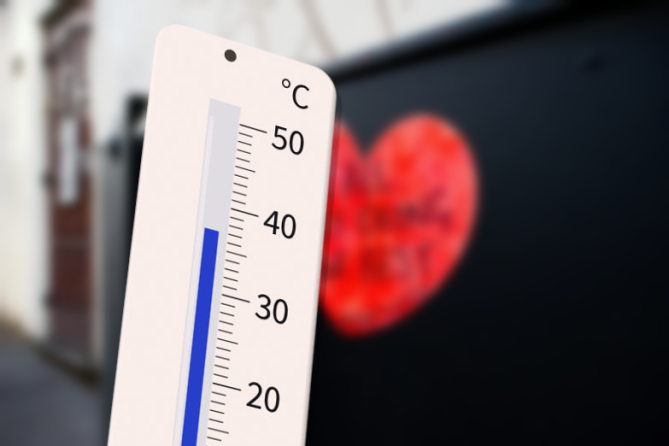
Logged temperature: 37 °C
